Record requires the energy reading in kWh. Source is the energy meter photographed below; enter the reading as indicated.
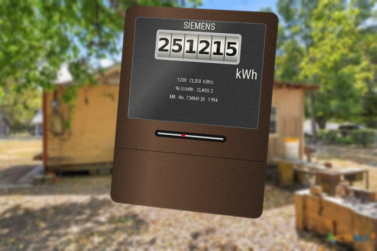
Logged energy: 251215 kWh
